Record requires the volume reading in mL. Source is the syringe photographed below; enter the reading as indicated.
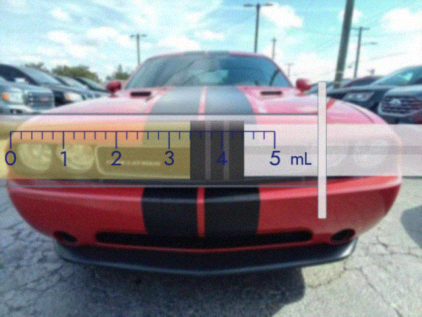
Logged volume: 3.4 mL
